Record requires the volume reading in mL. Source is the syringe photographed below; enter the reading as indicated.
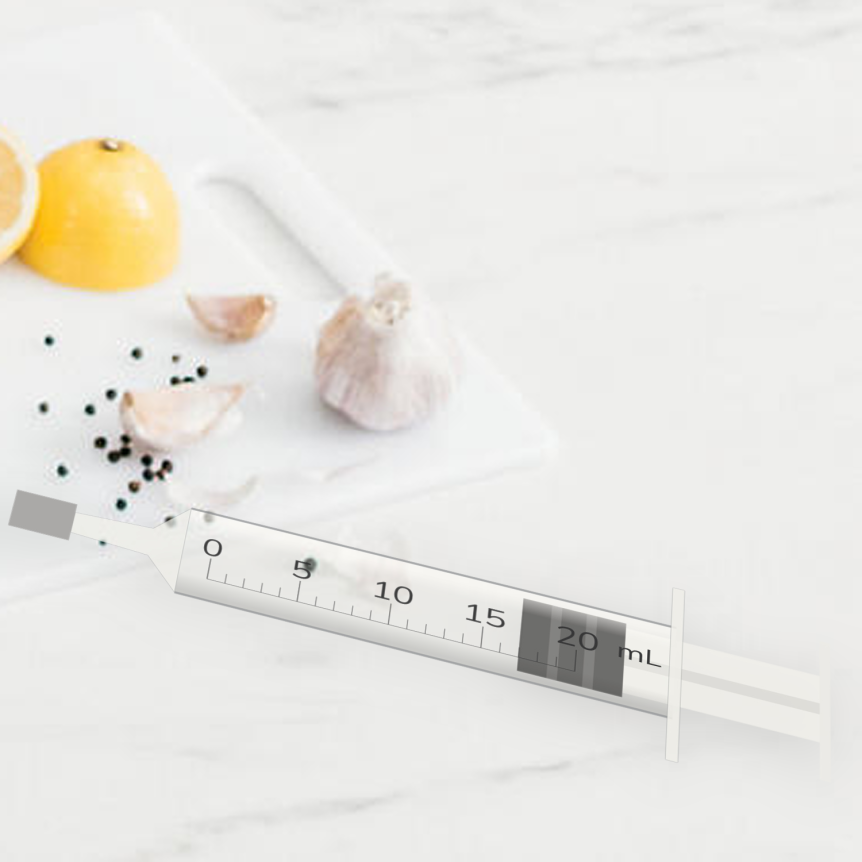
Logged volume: 17 mL
